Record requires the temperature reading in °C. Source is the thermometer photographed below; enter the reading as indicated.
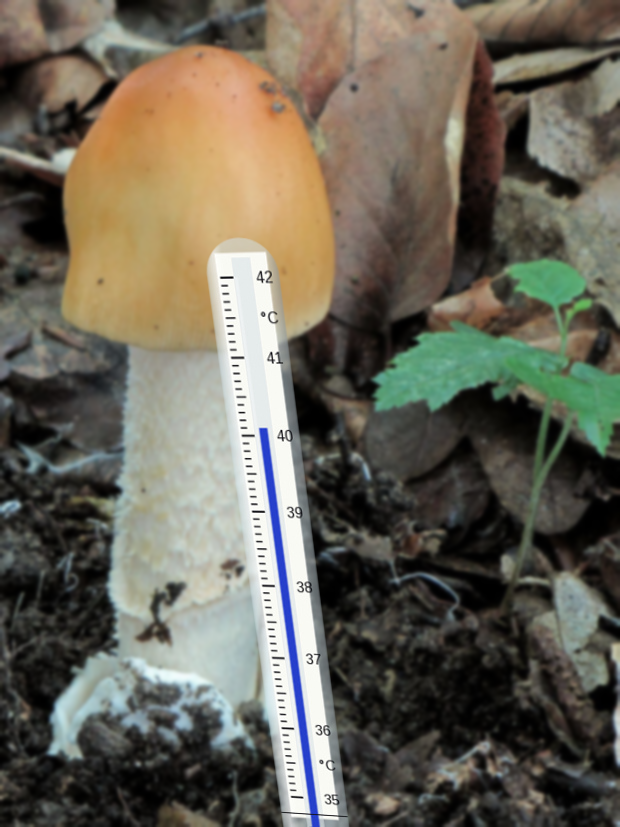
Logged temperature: 40.1 °C
